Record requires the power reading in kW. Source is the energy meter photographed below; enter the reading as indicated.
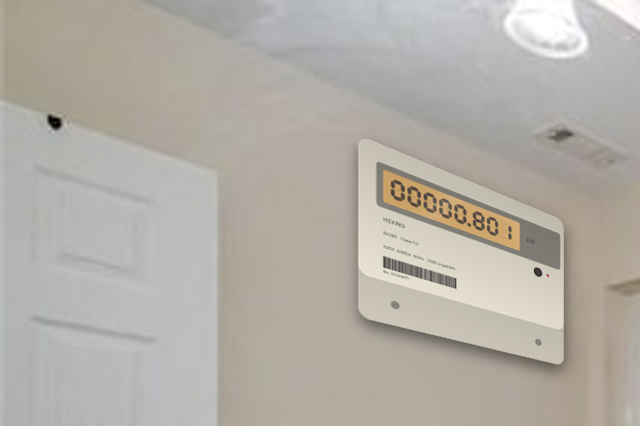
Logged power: 0.801 kW
